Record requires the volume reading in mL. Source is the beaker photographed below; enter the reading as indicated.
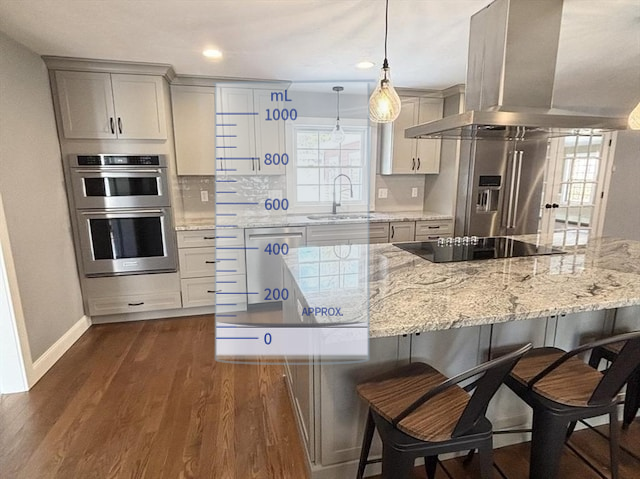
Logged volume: 50 mL
